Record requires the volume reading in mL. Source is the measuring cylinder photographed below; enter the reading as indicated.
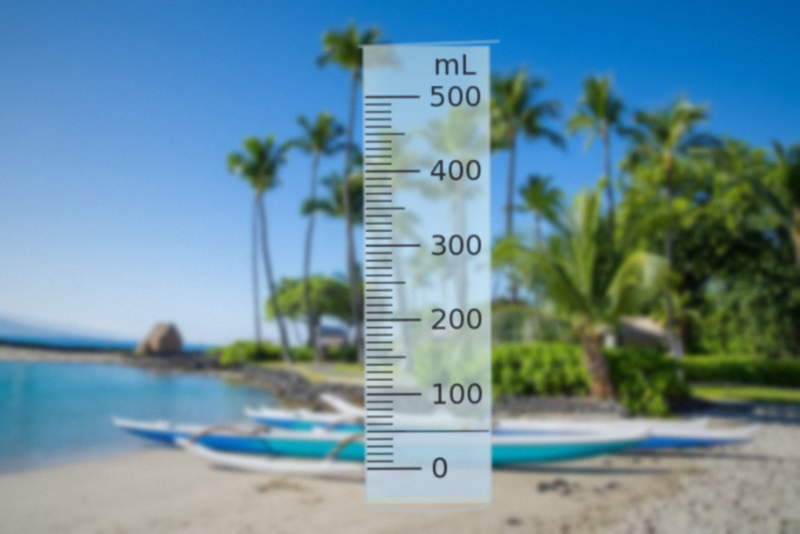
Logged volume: 50 mL
